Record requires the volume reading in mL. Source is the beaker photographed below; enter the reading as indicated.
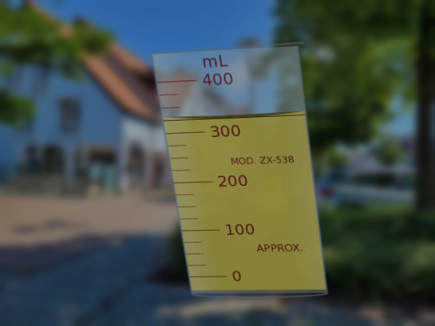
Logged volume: 325 mL
